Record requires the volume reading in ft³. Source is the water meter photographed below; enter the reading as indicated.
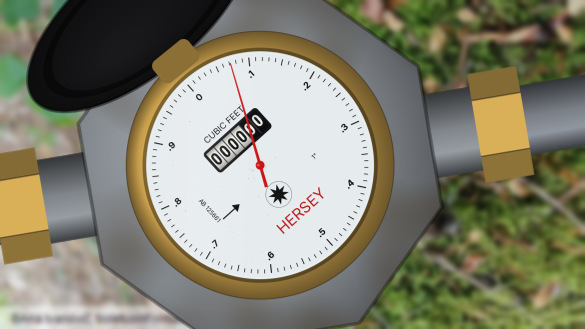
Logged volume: 0.07 ft³
